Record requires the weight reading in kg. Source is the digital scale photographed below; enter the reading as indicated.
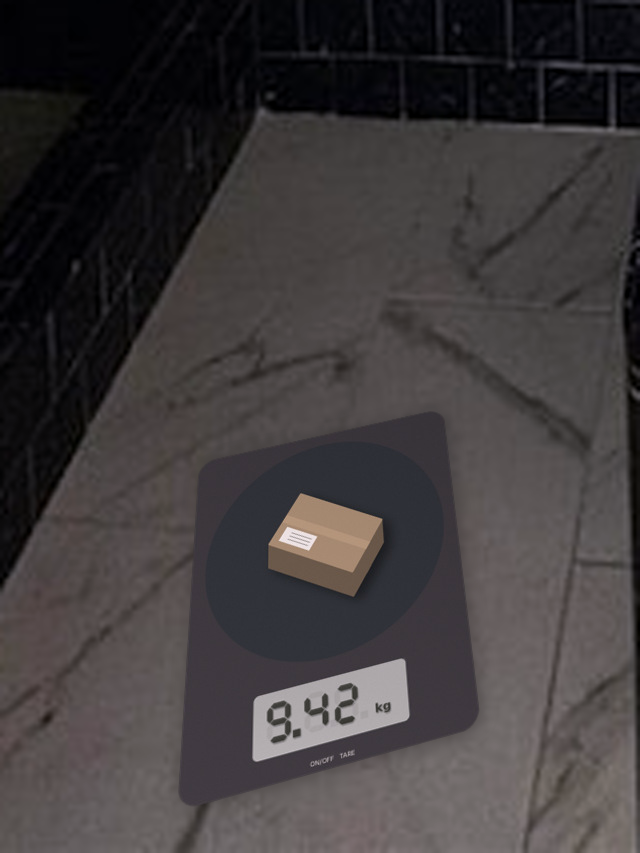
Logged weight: 9.42 kg
